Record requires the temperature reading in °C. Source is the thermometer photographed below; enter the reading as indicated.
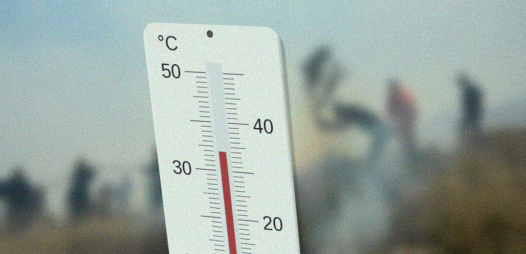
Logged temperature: 34 °C
